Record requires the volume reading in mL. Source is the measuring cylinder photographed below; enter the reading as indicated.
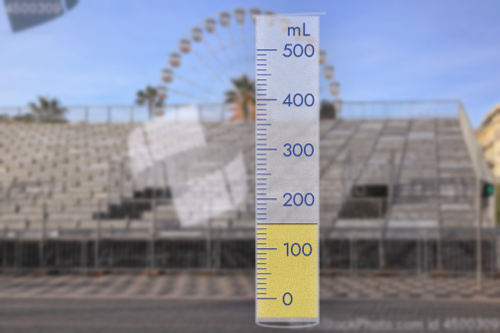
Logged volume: 150 mL
